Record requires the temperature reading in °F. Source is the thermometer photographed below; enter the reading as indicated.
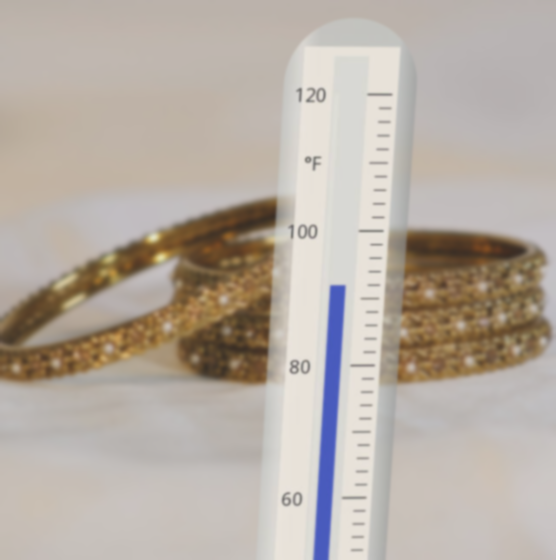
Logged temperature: 92 °F
